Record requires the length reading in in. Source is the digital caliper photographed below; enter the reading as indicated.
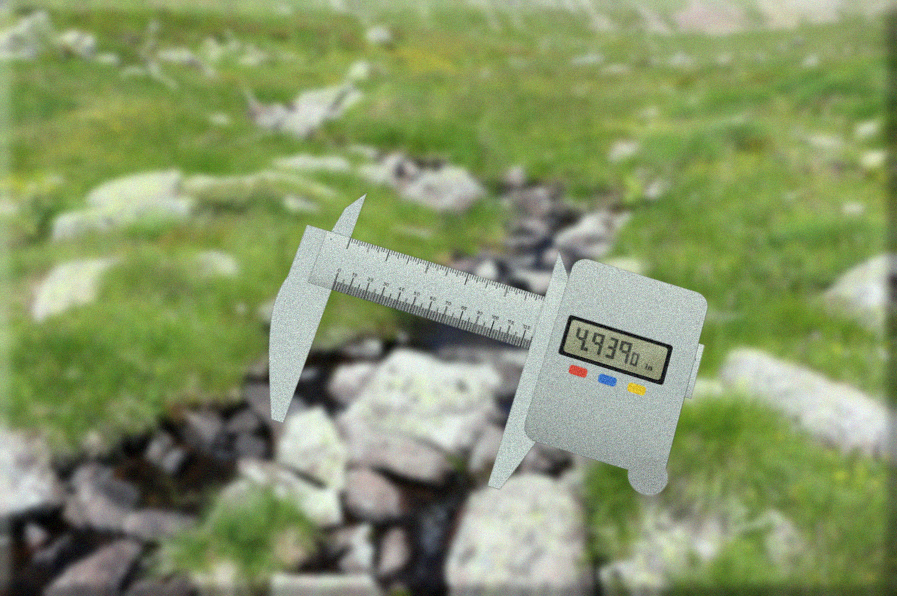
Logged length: 4.9390 in
